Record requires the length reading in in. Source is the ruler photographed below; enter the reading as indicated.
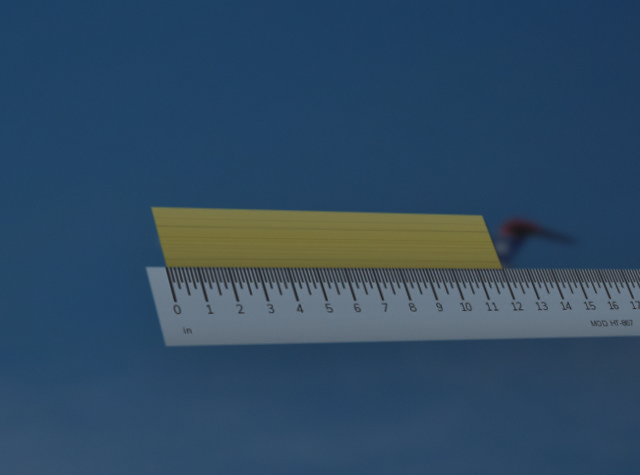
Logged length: 12 in
